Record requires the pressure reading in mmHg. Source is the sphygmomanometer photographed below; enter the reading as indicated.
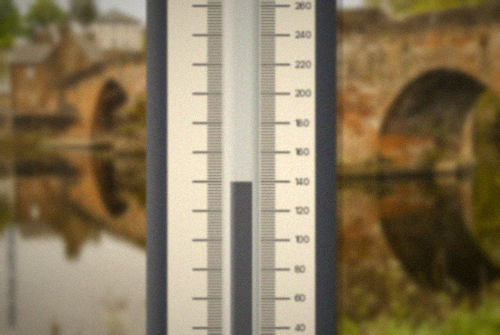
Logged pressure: 140 mmHg
